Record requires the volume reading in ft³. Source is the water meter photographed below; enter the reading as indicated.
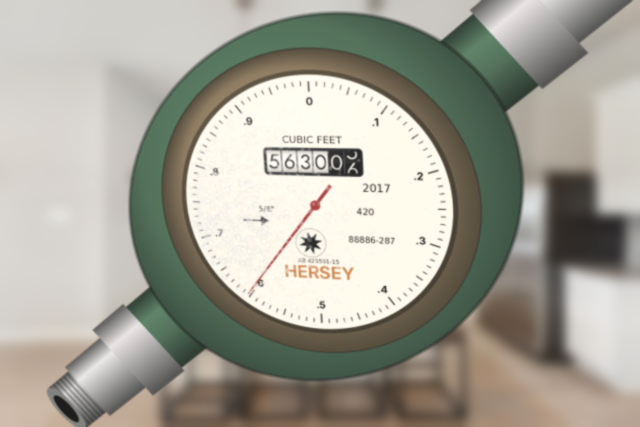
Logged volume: 563005.60 ft³
